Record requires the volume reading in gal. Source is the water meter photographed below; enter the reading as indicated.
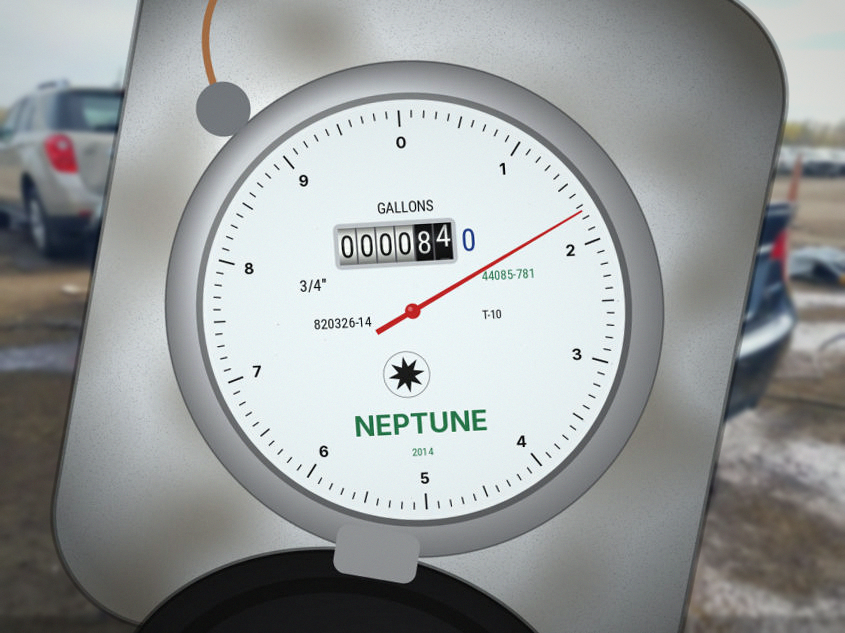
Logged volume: 841.7 gal
